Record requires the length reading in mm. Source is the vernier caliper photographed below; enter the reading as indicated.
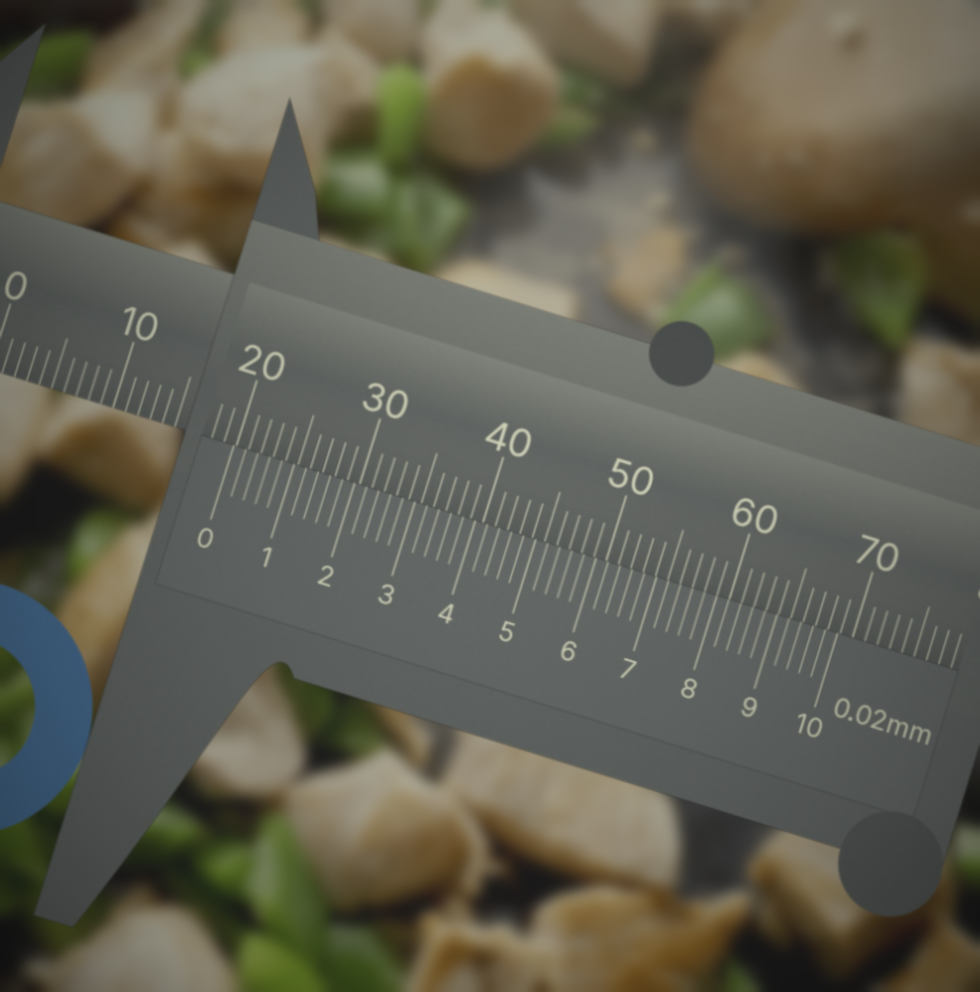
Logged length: 19.8 mm
